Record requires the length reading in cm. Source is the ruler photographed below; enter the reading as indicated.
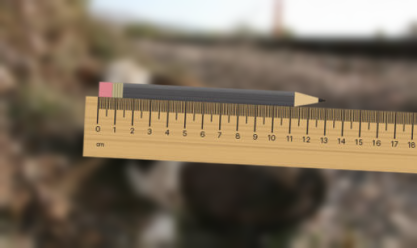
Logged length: 13 cm
